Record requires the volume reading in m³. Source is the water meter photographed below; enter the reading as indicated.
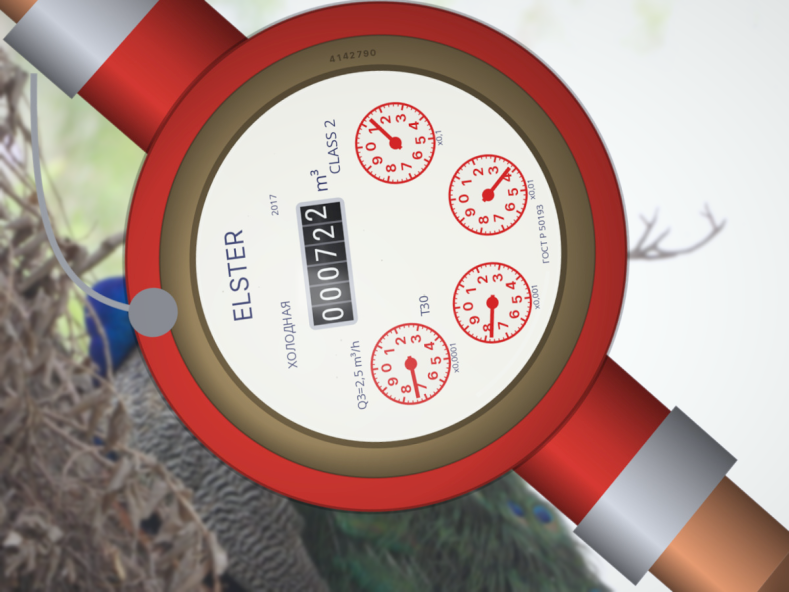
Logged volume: 722.1377 m³
